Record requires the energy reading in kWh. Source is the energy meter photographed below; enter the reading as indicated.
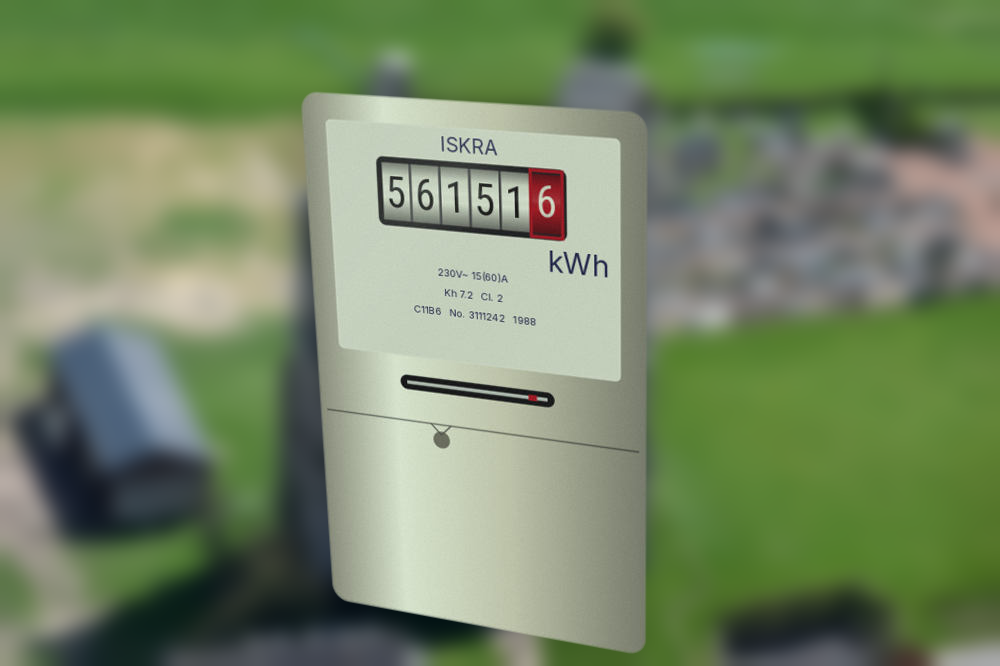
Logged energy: 56151.6 kWh
